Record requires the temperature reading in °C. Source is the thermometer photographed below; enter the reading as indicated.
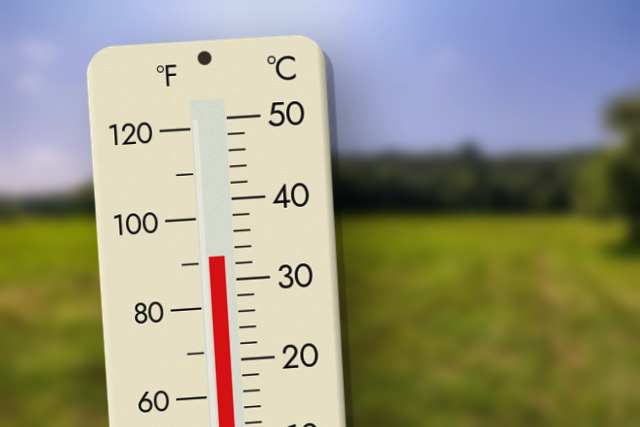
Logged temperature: 33 °C
